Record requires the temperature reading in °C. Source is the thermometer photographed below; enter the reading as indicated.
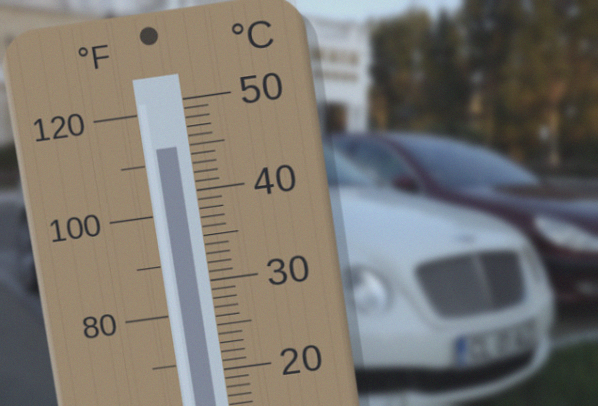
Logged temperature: 45 °C
